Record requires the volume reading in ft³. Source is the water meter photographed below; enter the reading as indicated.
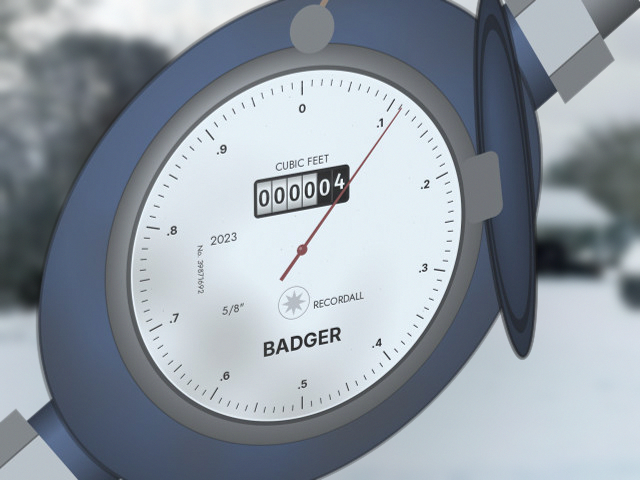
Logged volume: 4.11 ft³
